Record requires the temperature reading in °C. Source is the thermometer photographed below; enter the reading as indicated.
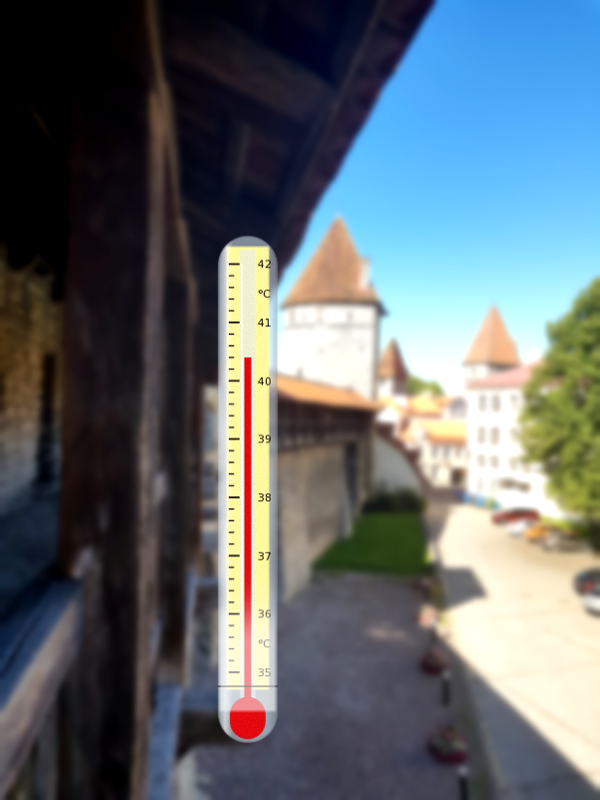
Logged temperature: 40.4 °C
